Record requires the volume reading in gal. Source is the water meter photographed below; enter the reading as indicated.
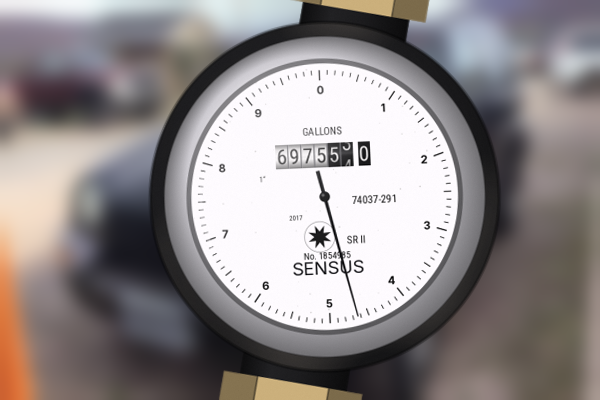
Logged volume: 6975534.6 gal
